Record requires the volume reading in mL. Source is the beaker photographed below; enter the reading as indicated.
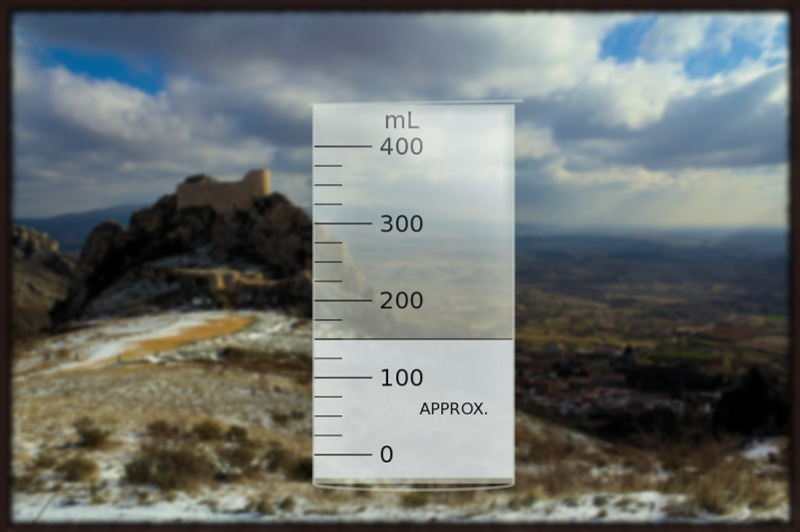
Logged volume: 150 mL
